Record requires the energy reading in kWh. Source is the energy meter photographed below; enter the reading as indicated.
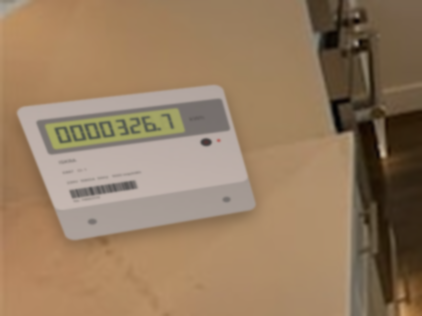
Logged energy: 326.7 kWh
